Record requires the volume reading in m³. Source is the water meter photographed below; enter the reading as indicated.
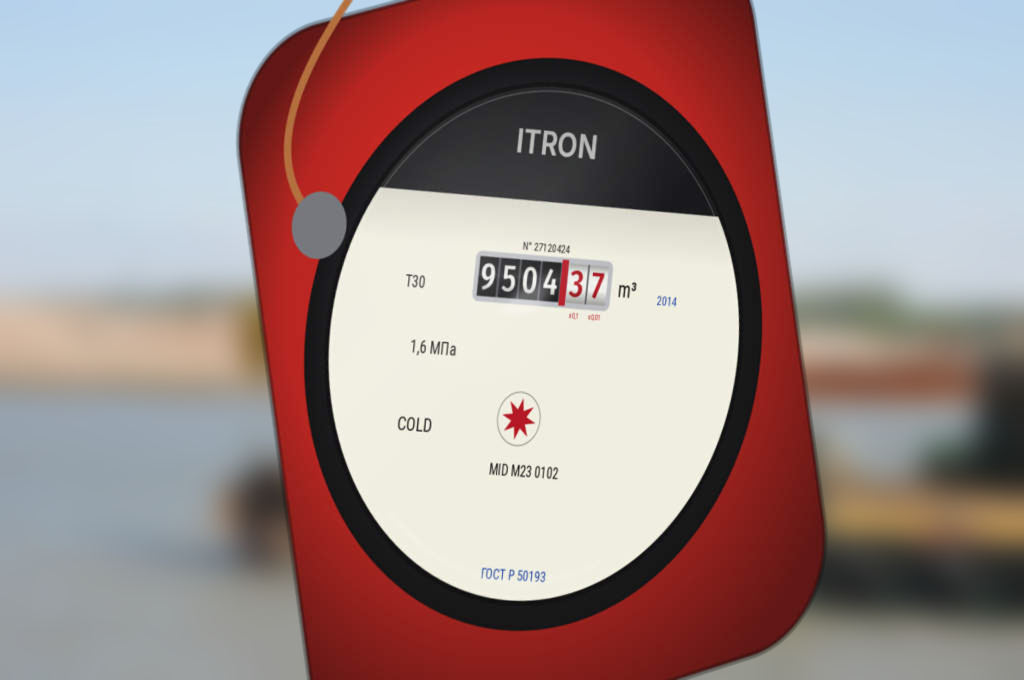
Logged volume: 9504.37 m³
